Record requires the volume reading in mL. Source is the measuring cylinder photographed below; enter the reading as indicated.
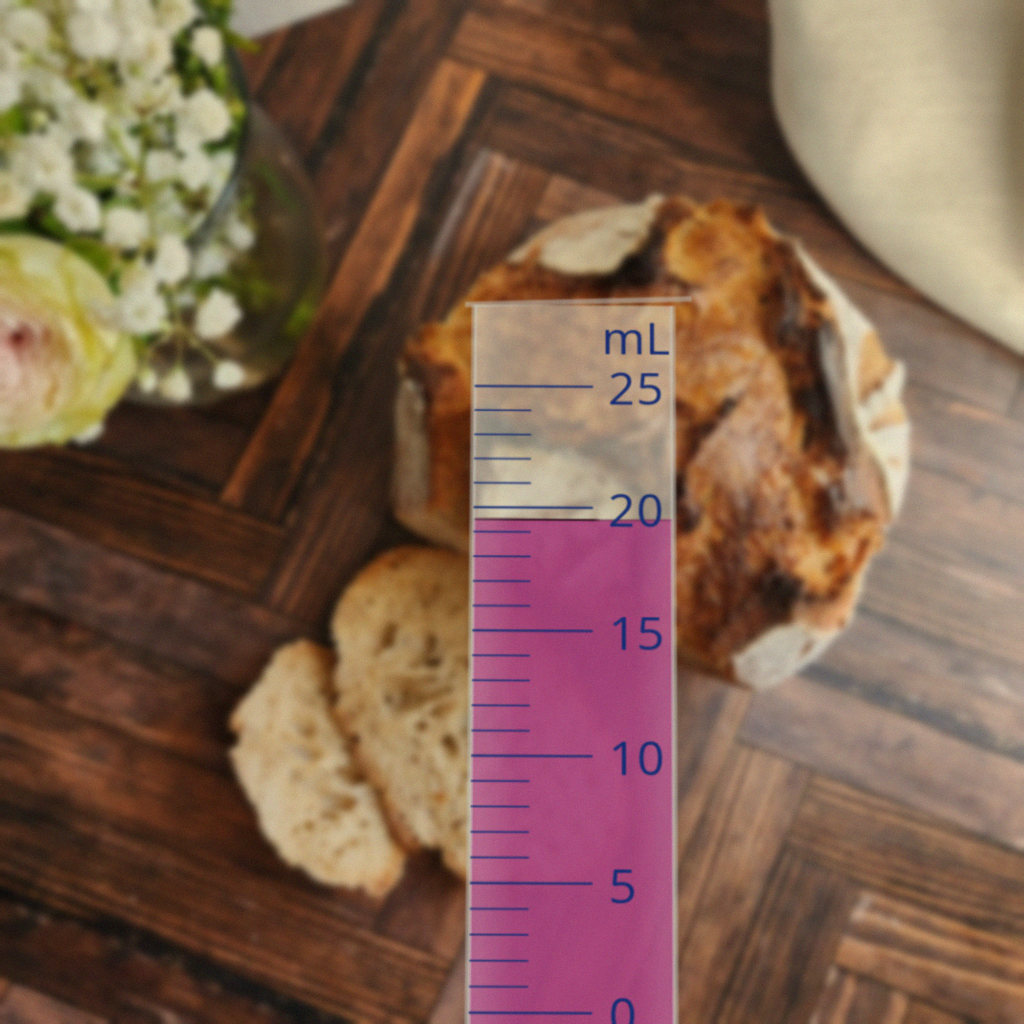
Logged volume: 19.5 mL
